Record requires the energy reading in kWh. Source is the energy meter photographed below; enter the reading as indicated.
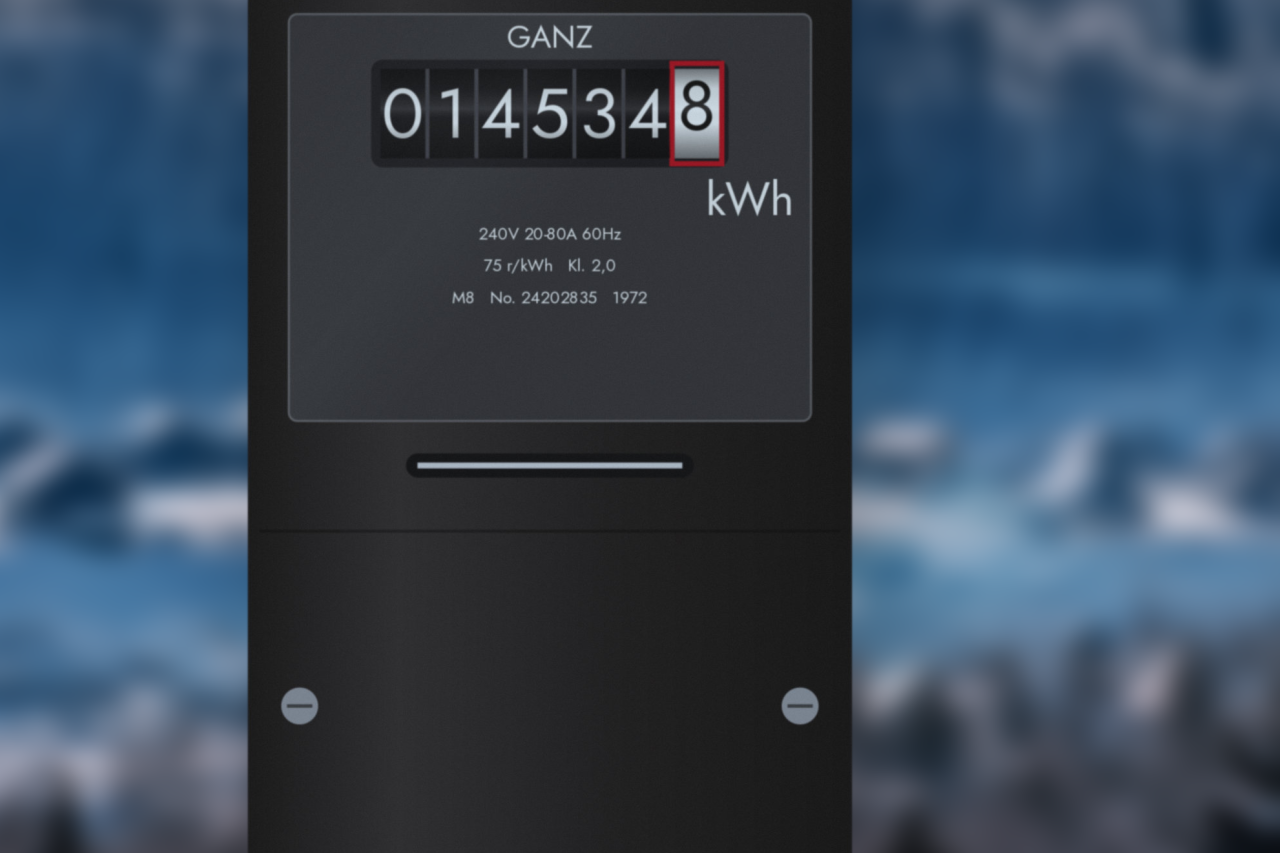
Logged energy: 14534.8 kWh
